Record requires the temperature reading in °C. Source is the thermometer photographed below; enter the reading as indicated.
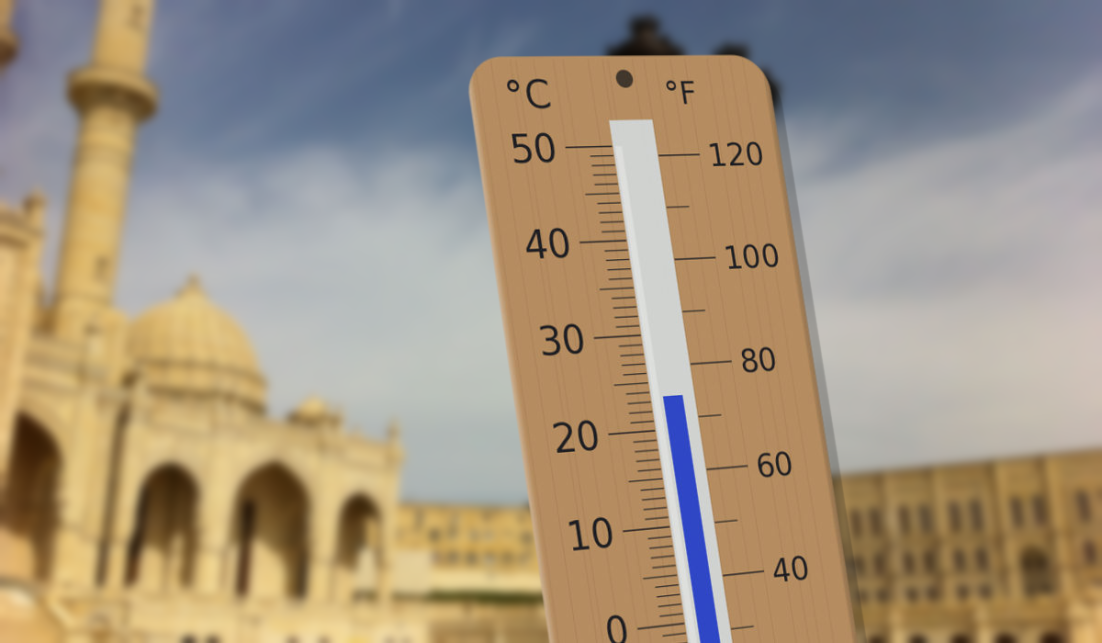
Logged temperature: 23.5 °C
